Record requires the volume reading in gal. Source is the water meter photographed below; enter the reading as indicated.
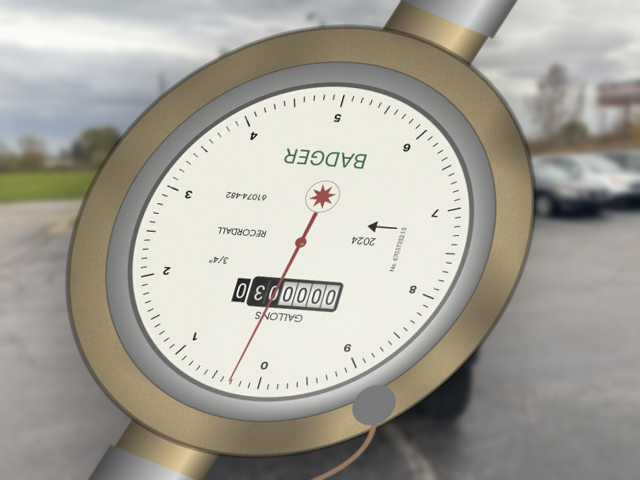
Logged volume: 30.3 gal
